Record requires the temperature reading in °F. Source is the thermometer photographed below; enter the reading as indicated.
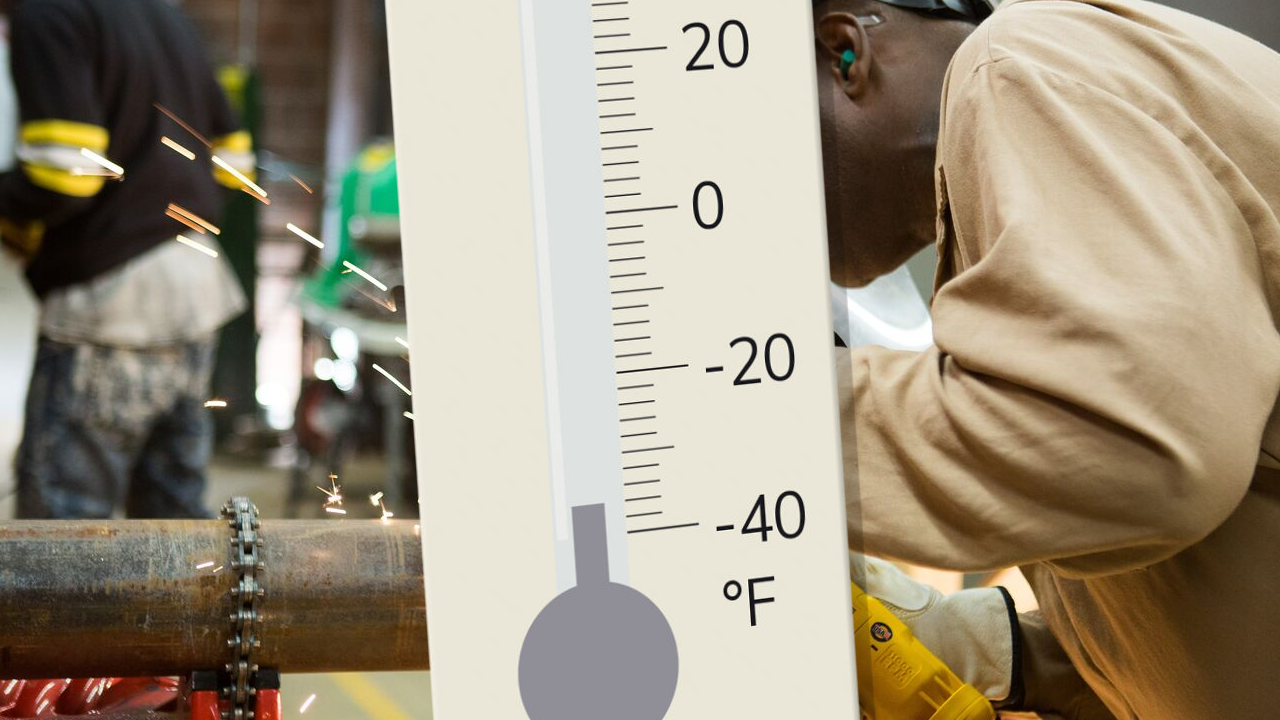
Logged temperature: -36 °F
